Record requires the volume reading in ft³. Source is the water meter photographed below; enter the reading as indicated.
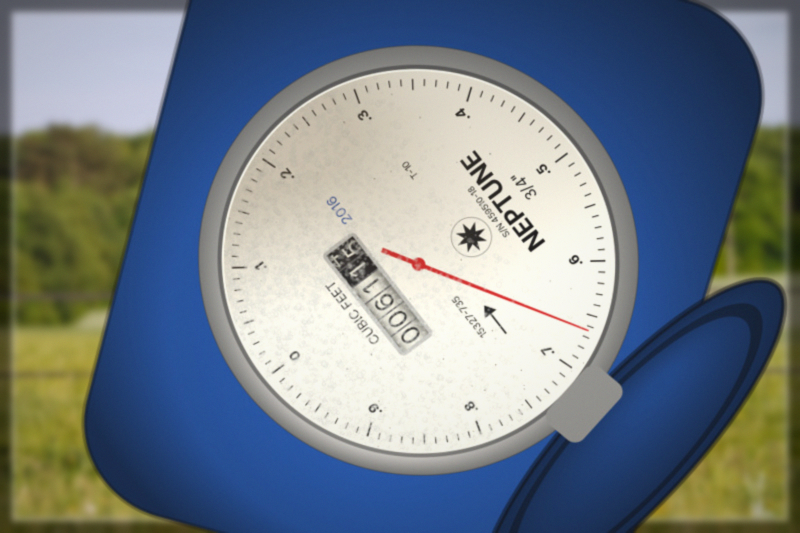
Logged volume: 6114.66 ft³
